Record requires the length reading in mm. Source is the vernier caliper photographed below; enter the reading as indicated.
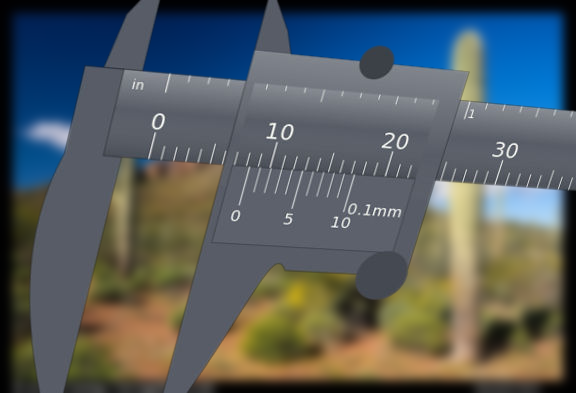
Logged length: 8.3 mm
